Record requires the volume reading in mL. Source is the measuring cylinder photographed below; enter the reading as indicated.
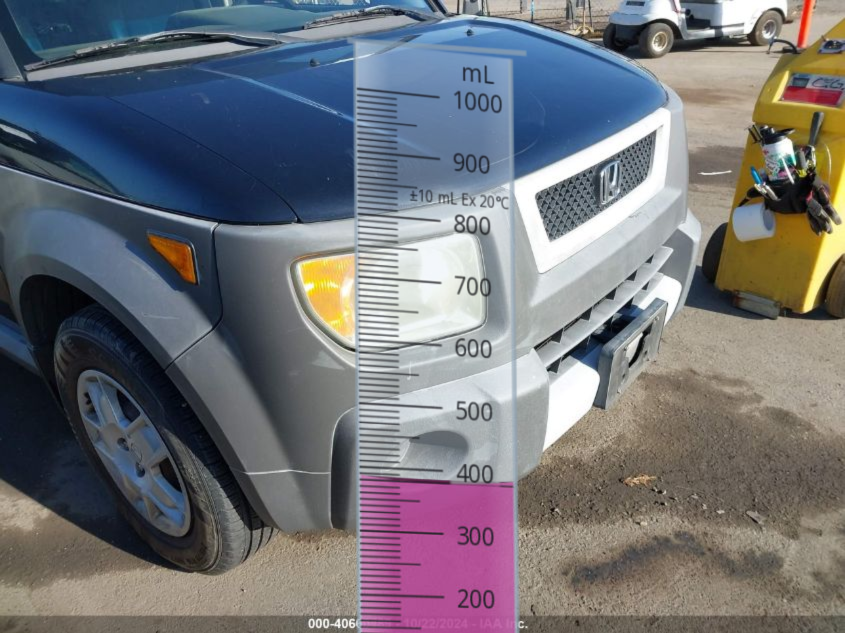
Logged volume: 380 mL
